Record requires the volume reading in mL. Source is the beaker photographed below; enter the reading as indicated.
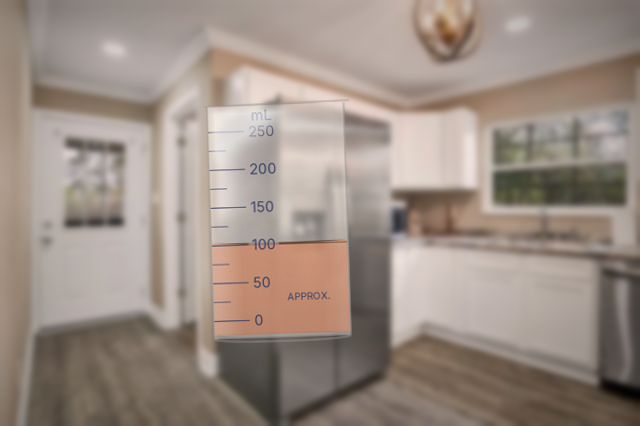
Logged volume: 100 mL
